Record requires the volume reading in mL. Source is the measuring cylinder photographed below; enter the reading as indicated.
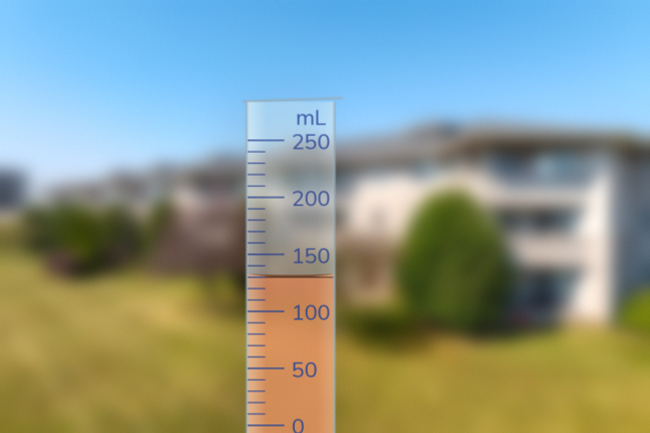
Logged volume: 130 mL
